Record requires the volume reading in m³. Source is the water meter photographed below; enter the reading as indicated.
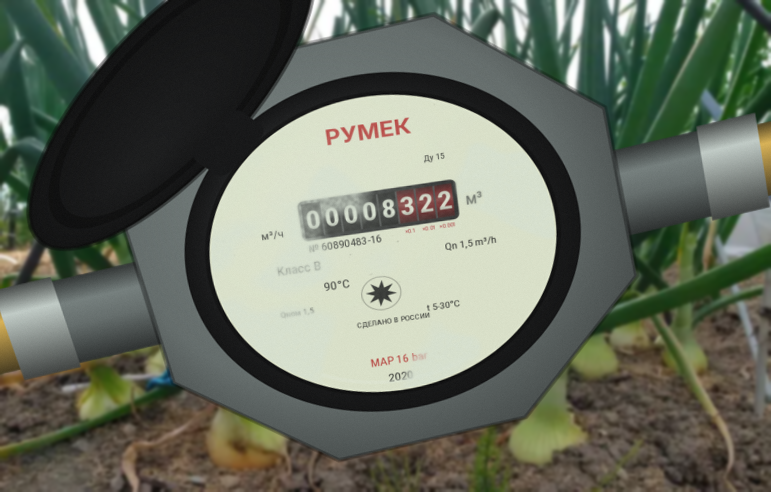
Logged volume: 8.322 m³
